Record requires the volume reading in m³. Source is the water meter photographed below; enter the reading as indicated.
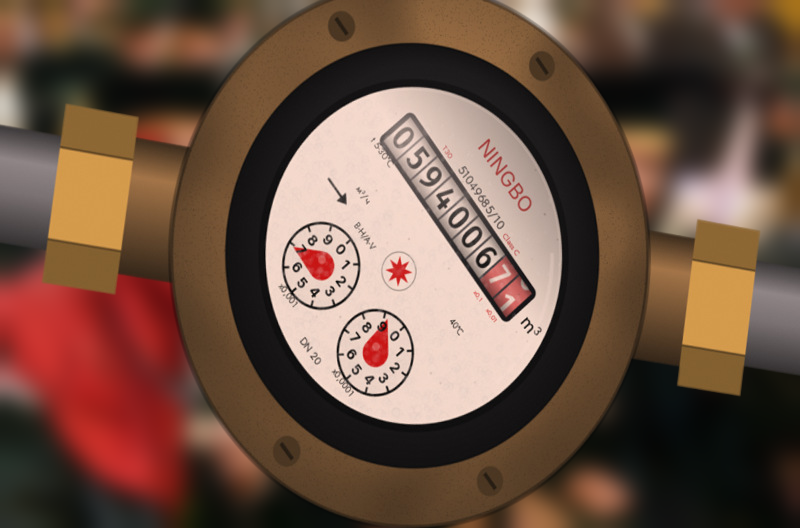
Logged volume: 594006.7069 m³
